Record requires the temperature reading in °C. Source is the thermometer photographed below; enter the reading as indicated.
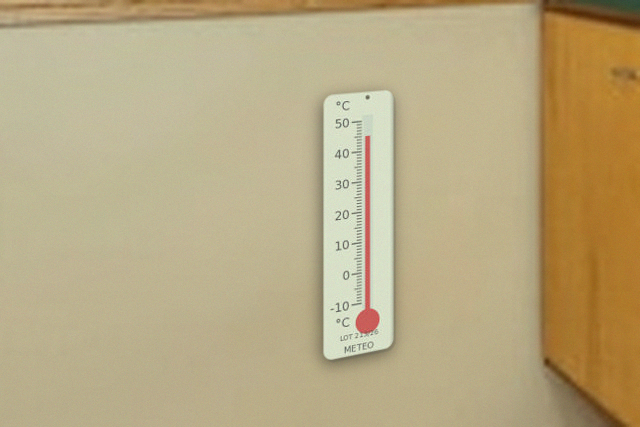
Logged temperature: 45 °C
